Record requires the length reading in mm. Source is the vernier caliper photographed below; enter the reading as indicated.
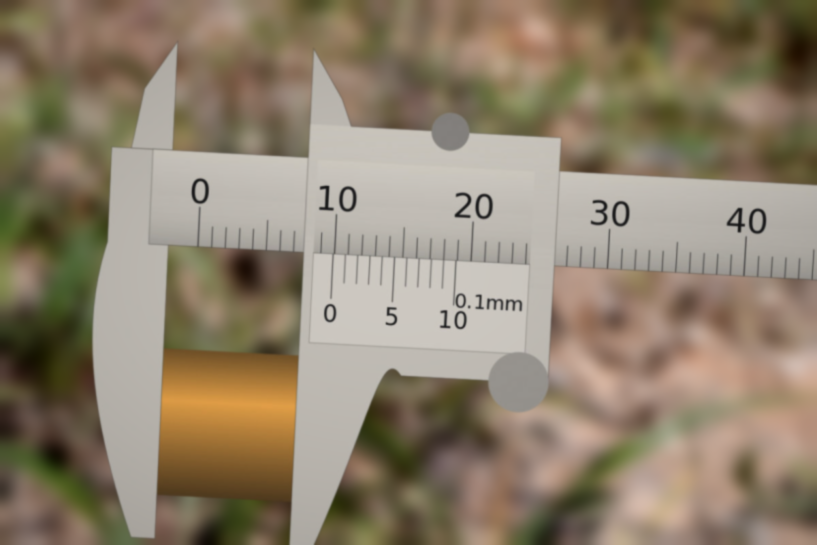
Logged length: 9.9 mm
